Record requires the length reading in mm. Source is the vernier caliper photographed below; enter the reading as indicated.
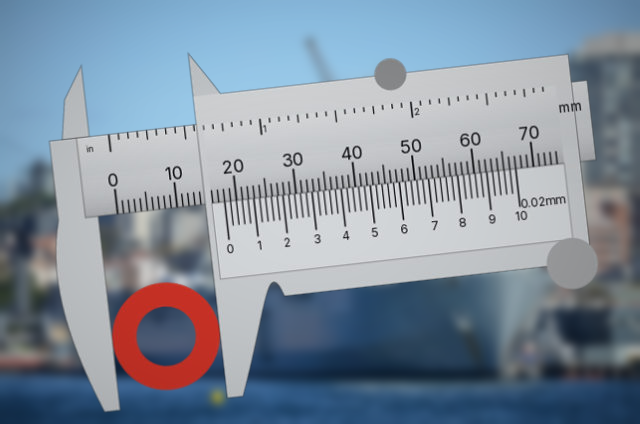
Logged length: 18.0 mm
